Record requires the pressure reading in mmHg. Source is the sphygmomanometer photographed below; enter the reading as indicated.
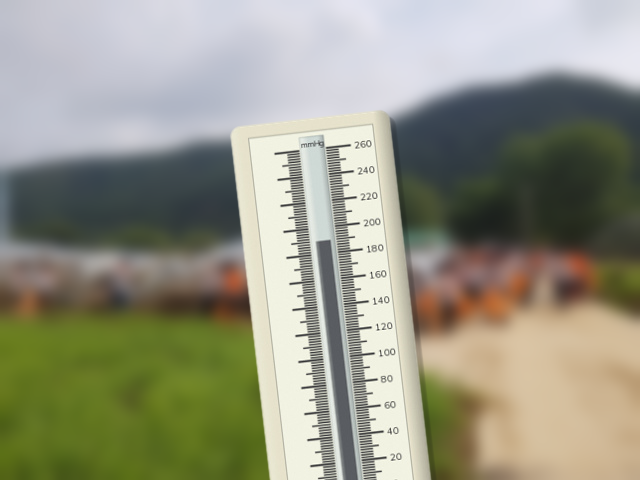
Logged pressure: 190 mmHg
